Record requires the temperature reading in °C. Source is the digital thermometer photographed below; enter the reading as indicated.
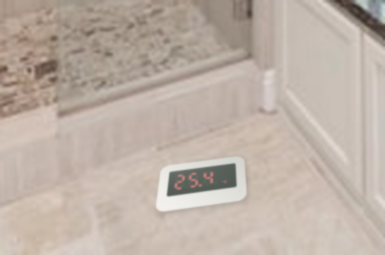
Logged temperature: 25.4 °C
